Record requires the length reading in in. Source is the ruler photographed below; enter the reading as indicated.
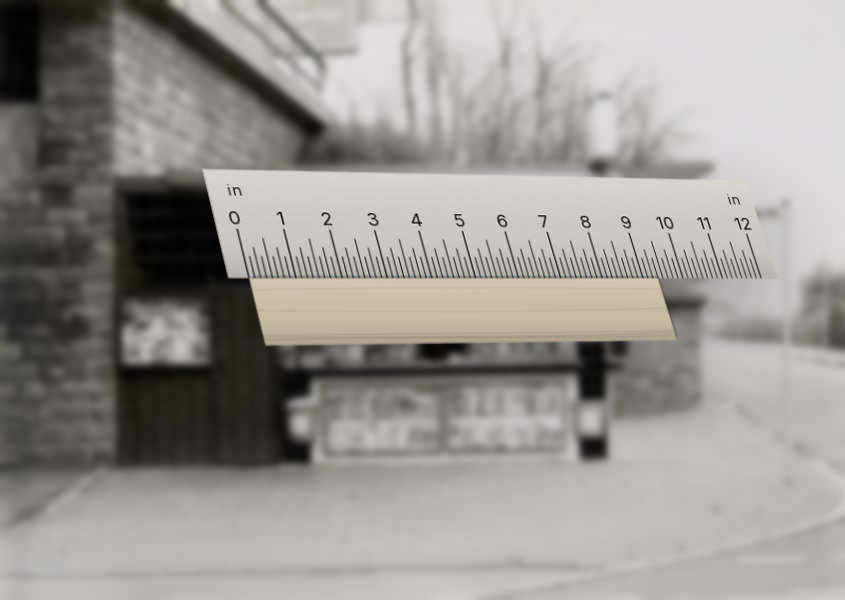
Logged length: 9.375 in
